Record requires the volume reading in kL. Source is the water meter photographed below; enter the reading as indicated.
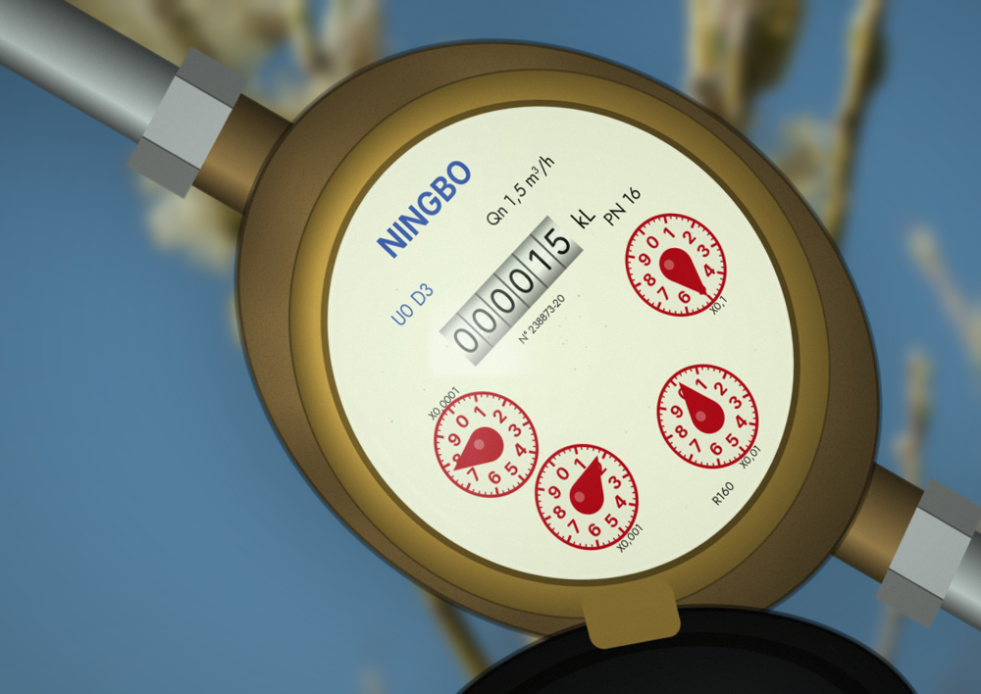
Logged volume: 15.5017 kL
